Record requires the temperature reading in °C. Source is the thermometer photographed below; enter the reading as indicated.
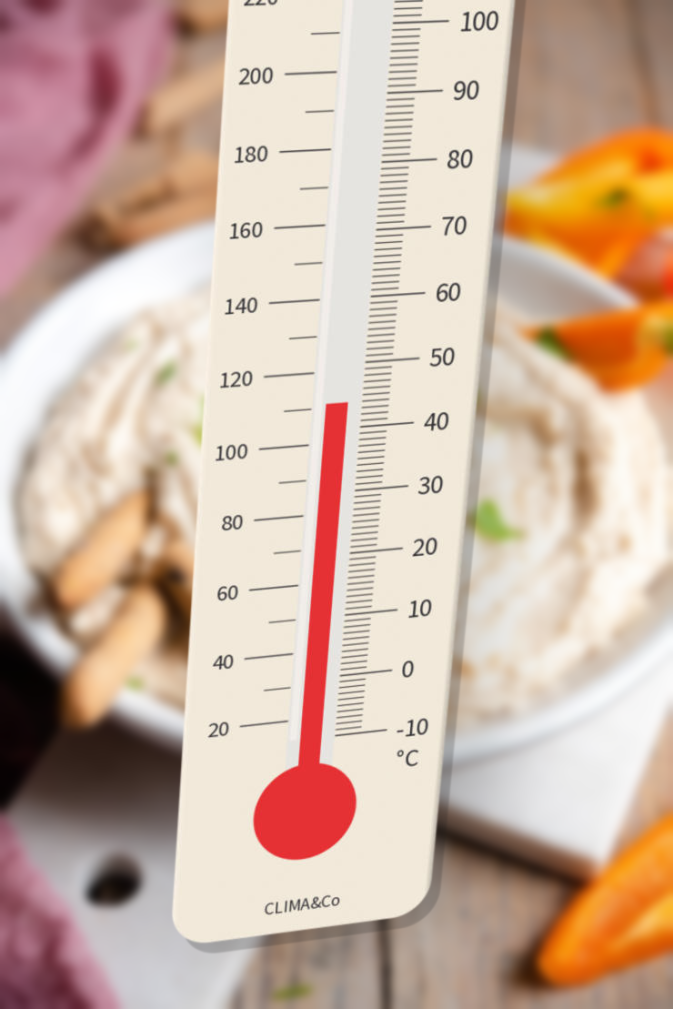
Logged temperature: 44 °C
